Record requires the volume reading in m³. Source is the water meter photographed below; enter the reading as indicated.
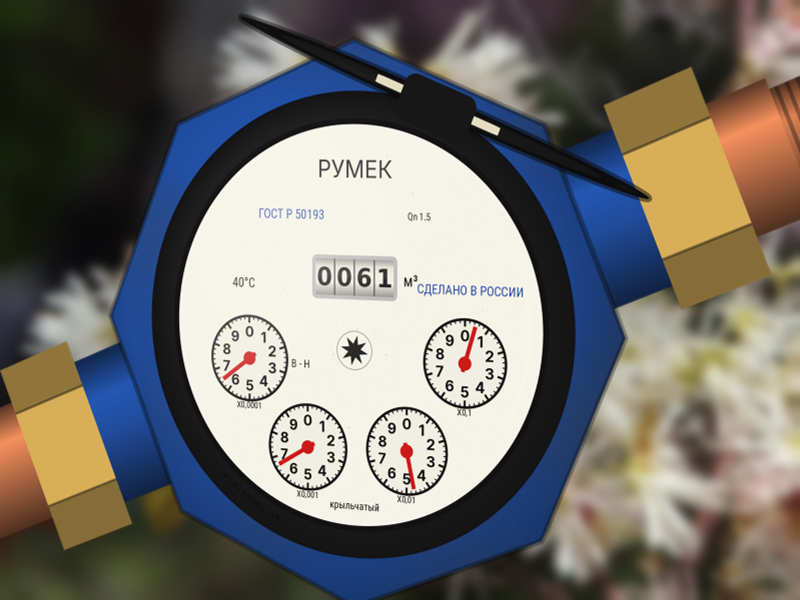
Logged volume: 61.0466 m³
